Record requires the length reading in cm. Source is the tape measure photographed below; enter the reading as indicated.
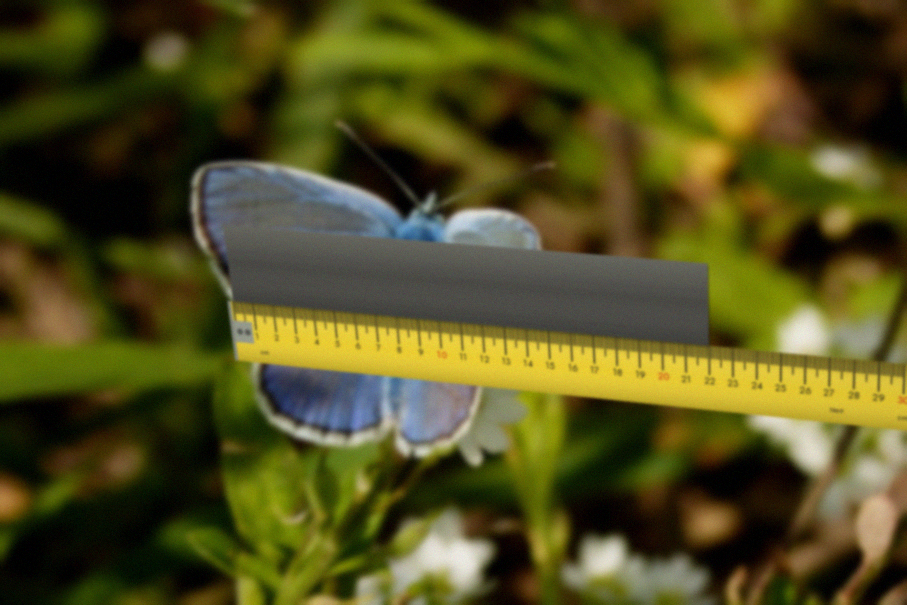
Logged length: 22 cm
